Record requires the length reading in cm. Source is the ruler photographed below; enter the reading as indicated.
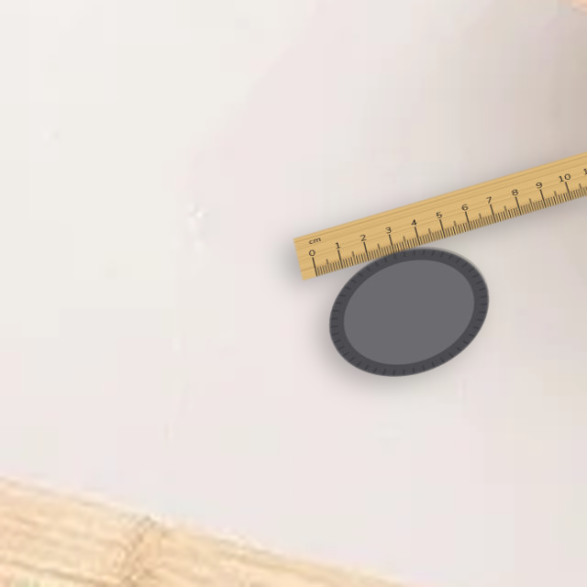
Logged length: 6 cm
